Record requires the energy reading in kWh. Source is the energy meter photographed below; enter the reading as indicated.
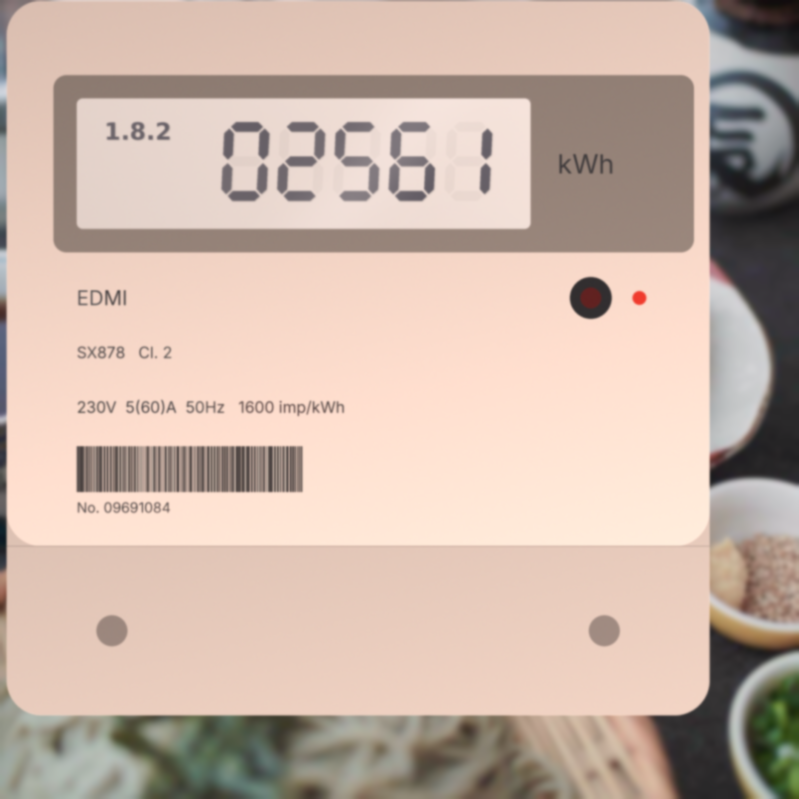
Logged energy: 2561 kWh
